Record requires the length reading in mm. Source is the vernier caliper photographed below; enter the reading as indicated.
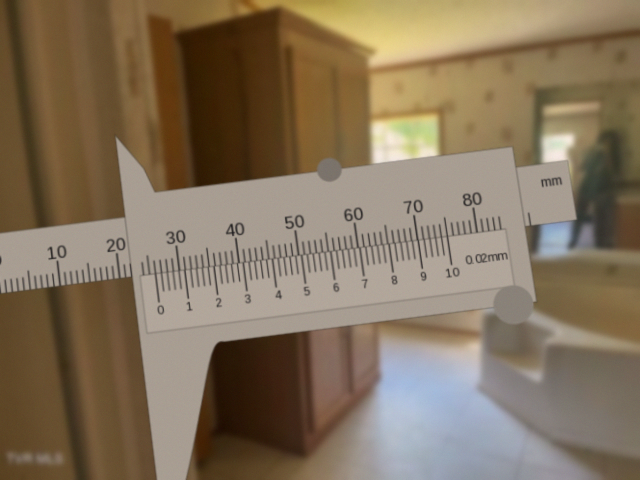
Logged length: 26.0 mm
